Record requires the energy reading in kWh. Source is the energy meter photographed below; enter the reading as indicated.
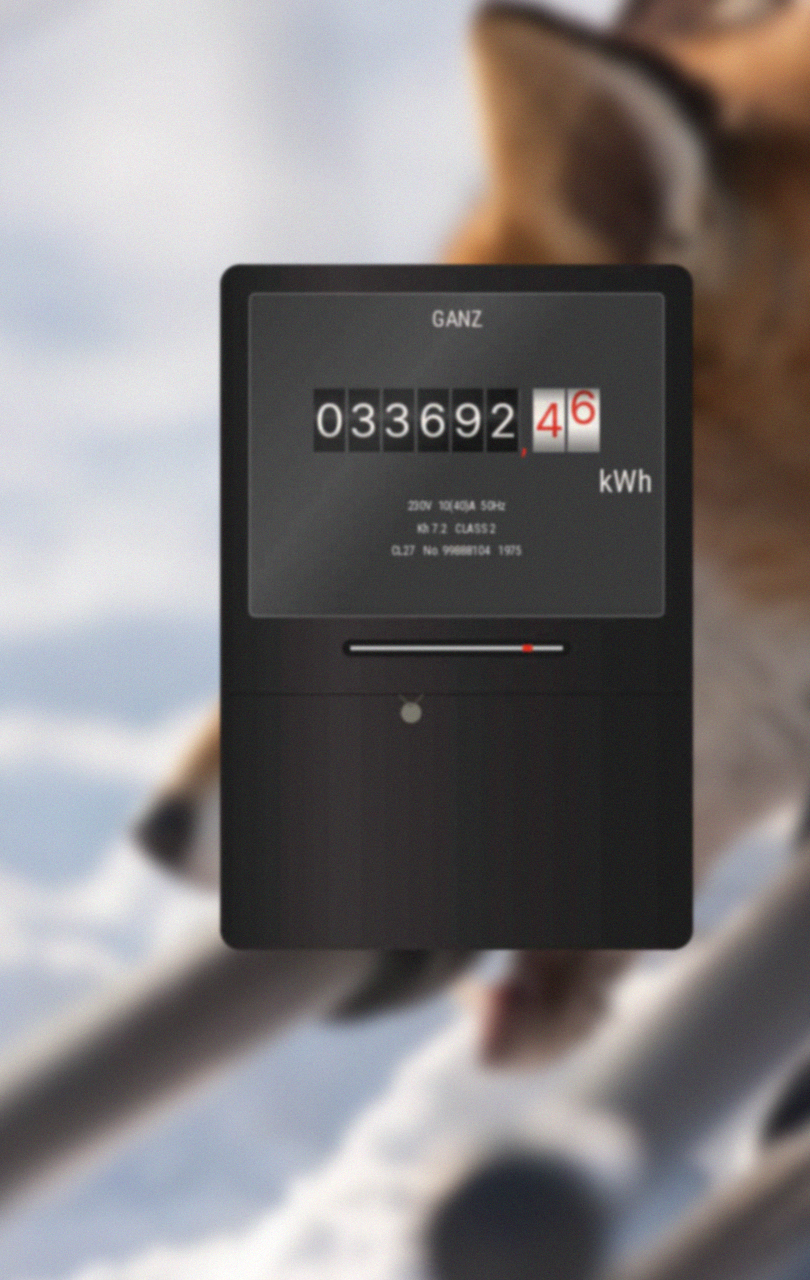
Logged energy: 33692.46 kWh
